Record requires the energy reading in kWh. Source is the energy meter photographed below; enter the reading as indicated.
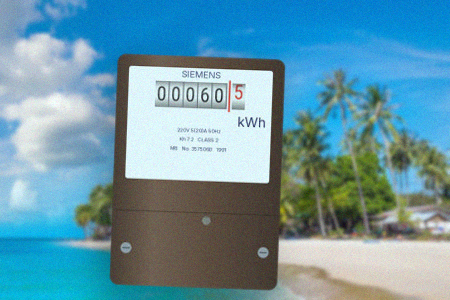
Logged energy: 60.5 kWh
